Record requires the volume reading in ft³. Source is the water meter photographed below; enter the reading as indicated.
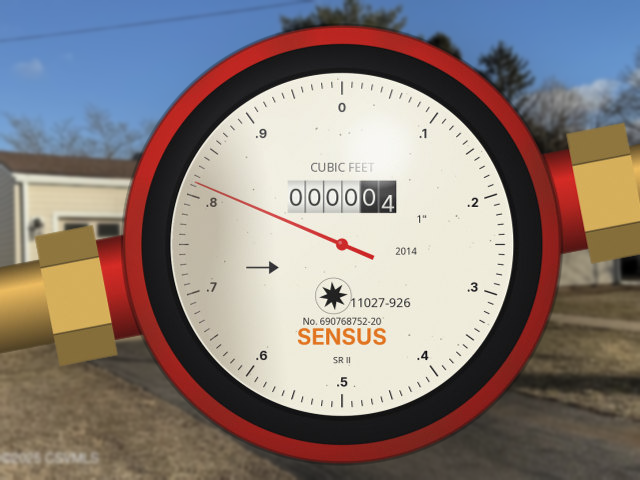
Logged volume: 3.81 ft³
